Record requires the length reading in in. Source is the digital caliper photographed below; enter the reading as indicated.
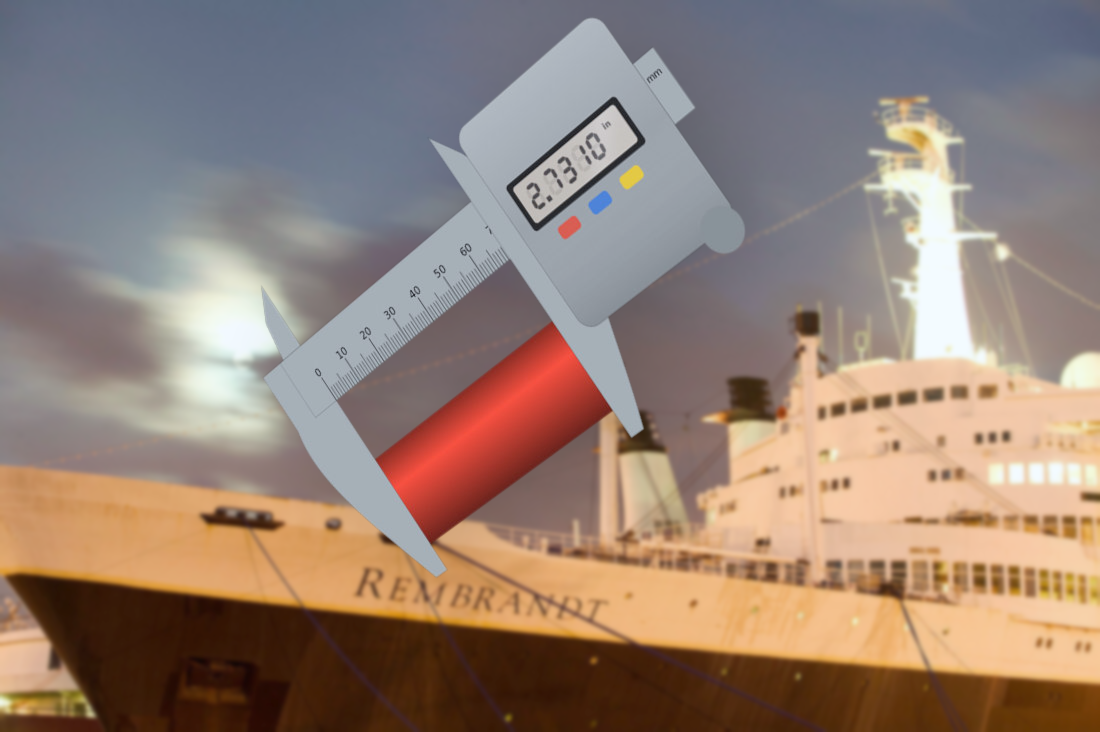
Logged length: 2.7310 in
